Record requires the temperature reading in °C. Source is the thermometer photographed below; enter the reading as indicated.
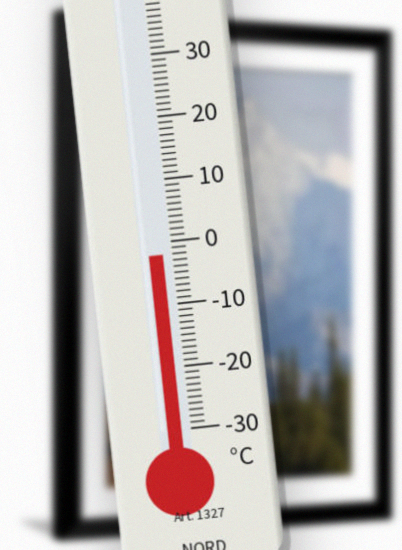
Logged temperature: -2 °C
